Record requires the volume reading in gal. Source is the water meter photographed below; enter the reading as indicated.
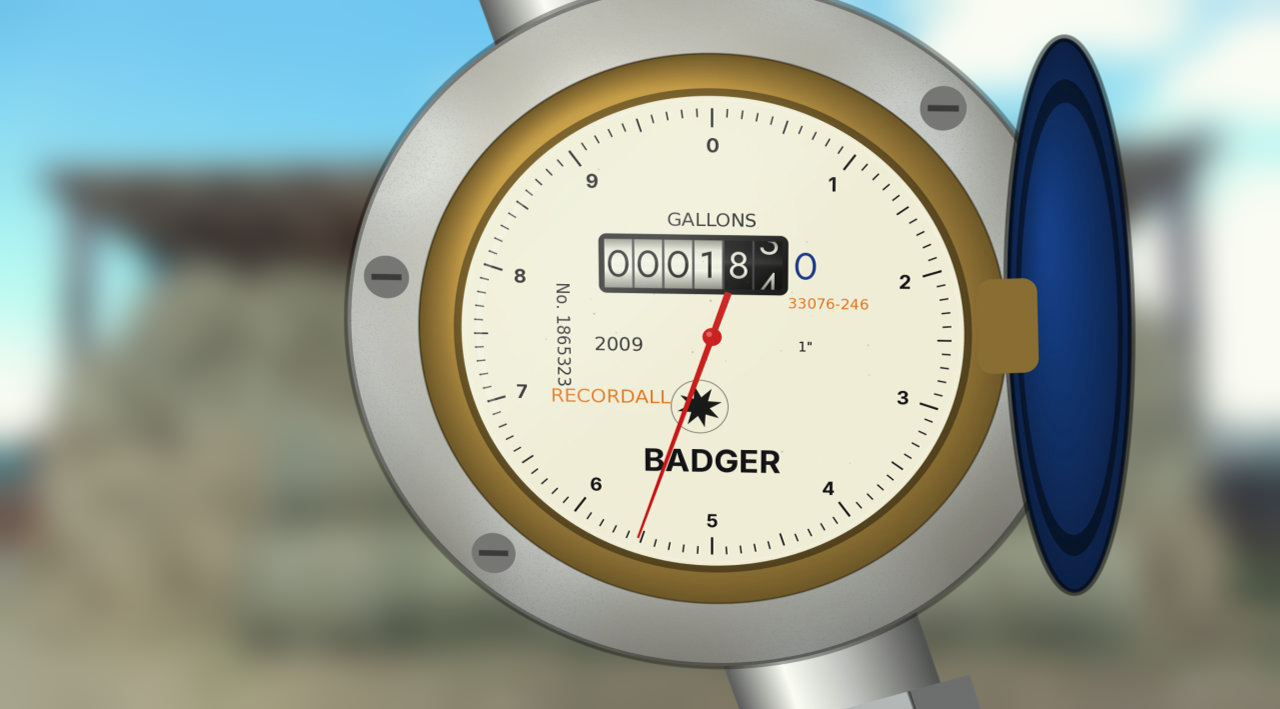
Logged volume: 1835.5 gal
